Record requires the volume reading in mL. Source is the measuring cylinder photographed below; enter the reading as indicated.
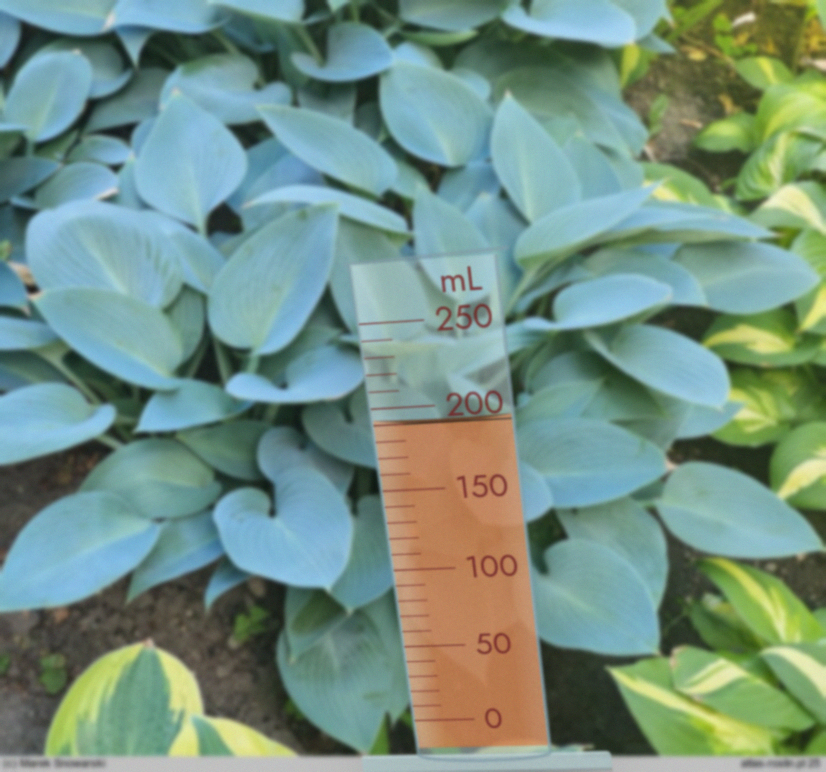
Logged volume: 190 mL
